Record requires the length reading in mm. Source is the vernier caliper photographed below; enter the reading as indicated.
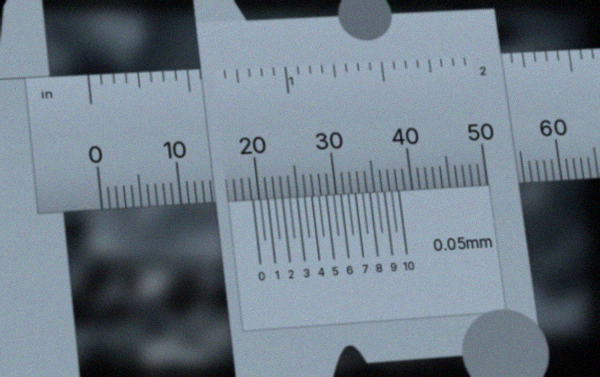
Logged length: 19.2 mm
